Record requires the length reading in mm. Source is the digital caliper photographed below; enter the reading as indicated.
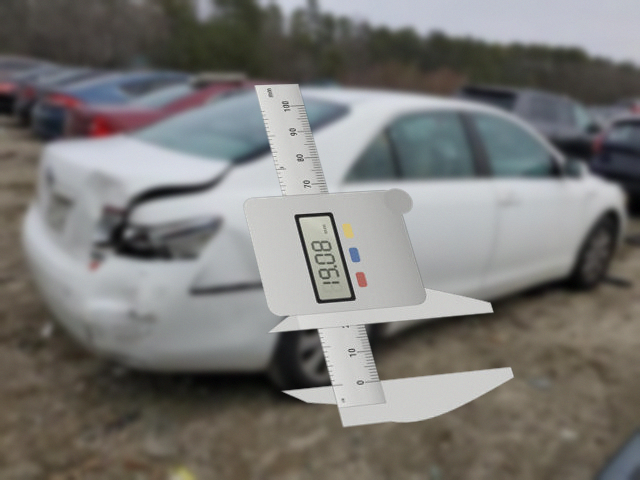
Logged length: 19.08 mm
